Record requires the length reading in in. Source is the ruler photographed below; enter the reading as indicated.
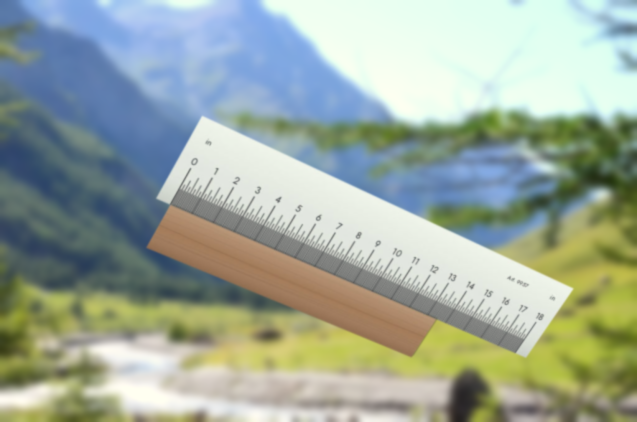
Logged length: 13.5 in
